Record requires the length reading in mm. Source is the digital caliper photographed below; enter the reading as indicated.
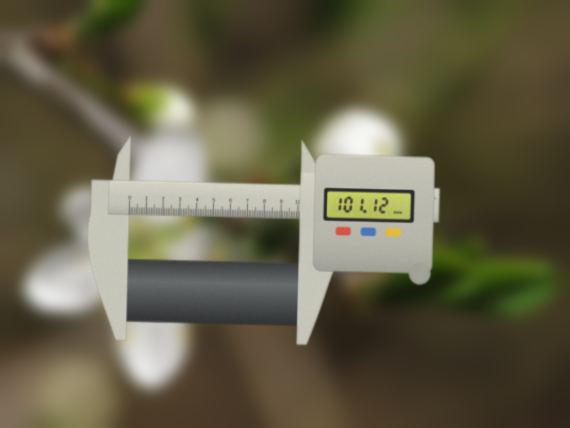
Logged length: 101.12 mm
